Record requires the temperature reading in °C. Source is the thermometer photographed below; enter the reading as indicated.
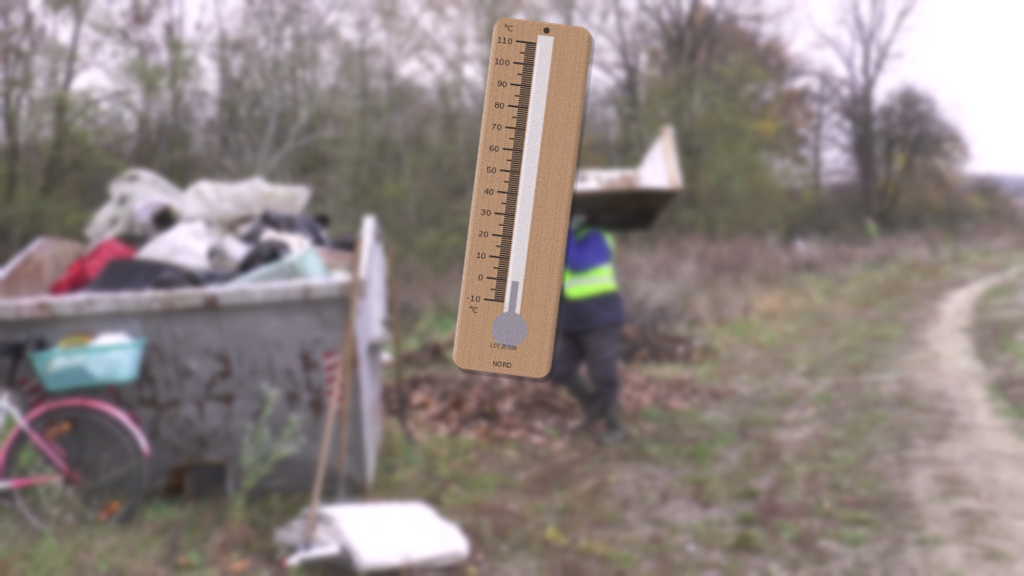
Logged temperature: 0 °C
